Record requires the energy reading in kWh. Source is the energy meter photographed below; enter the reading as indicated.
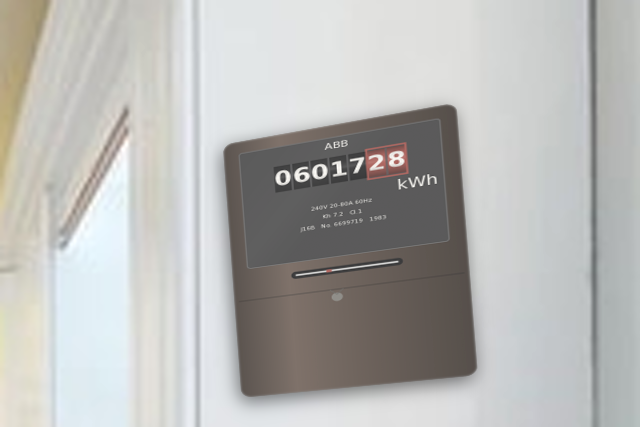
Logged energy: 6017.28 kWh
